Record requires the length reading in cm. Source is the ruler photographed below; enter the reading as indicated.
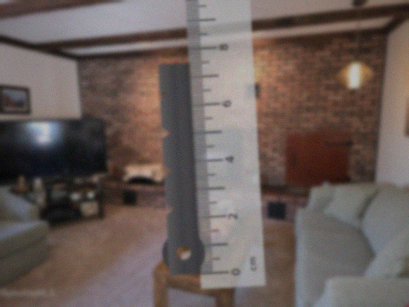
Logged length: 7.5 cm
